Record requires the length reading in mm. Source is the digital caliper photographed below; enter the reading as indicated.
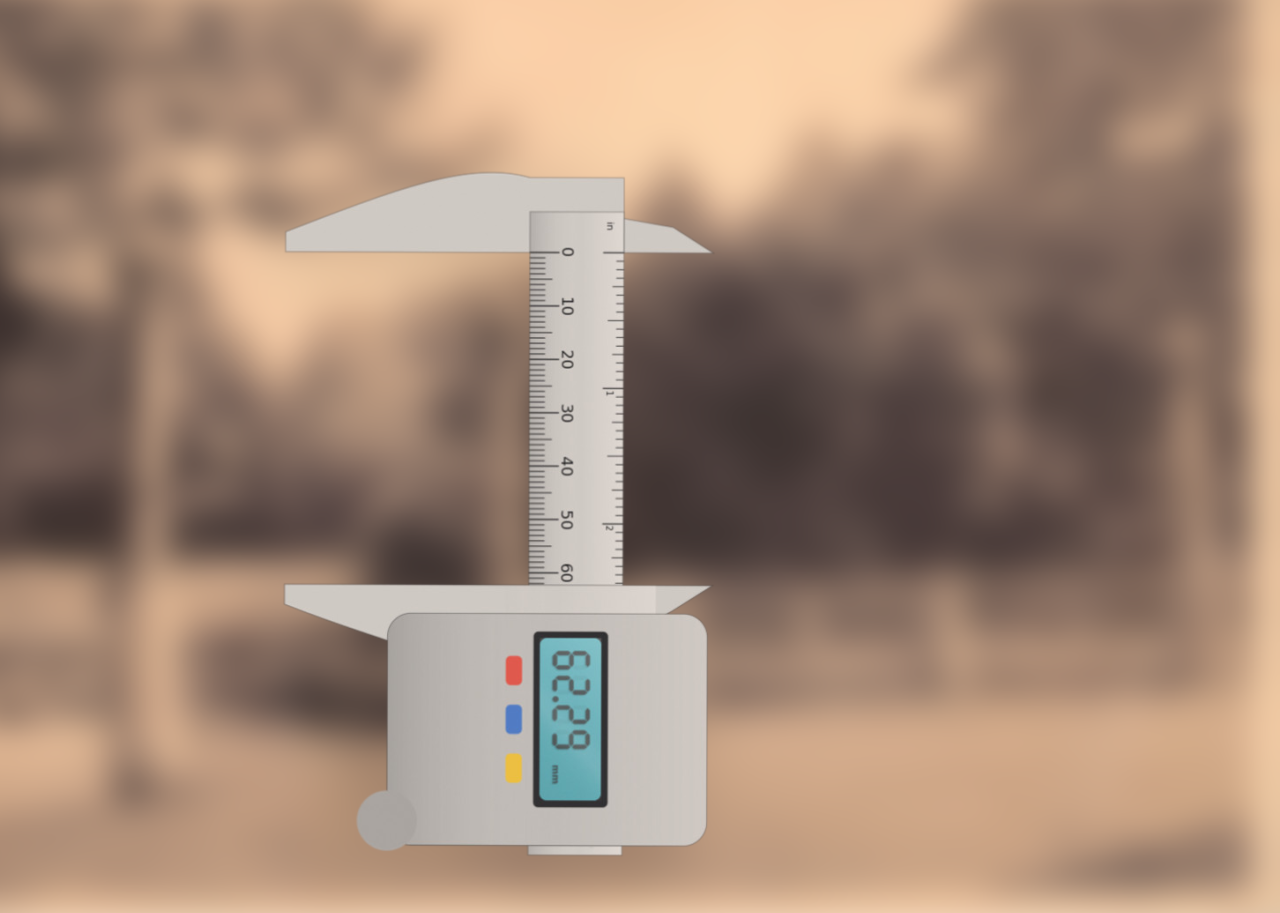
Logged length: 62.29 mm
